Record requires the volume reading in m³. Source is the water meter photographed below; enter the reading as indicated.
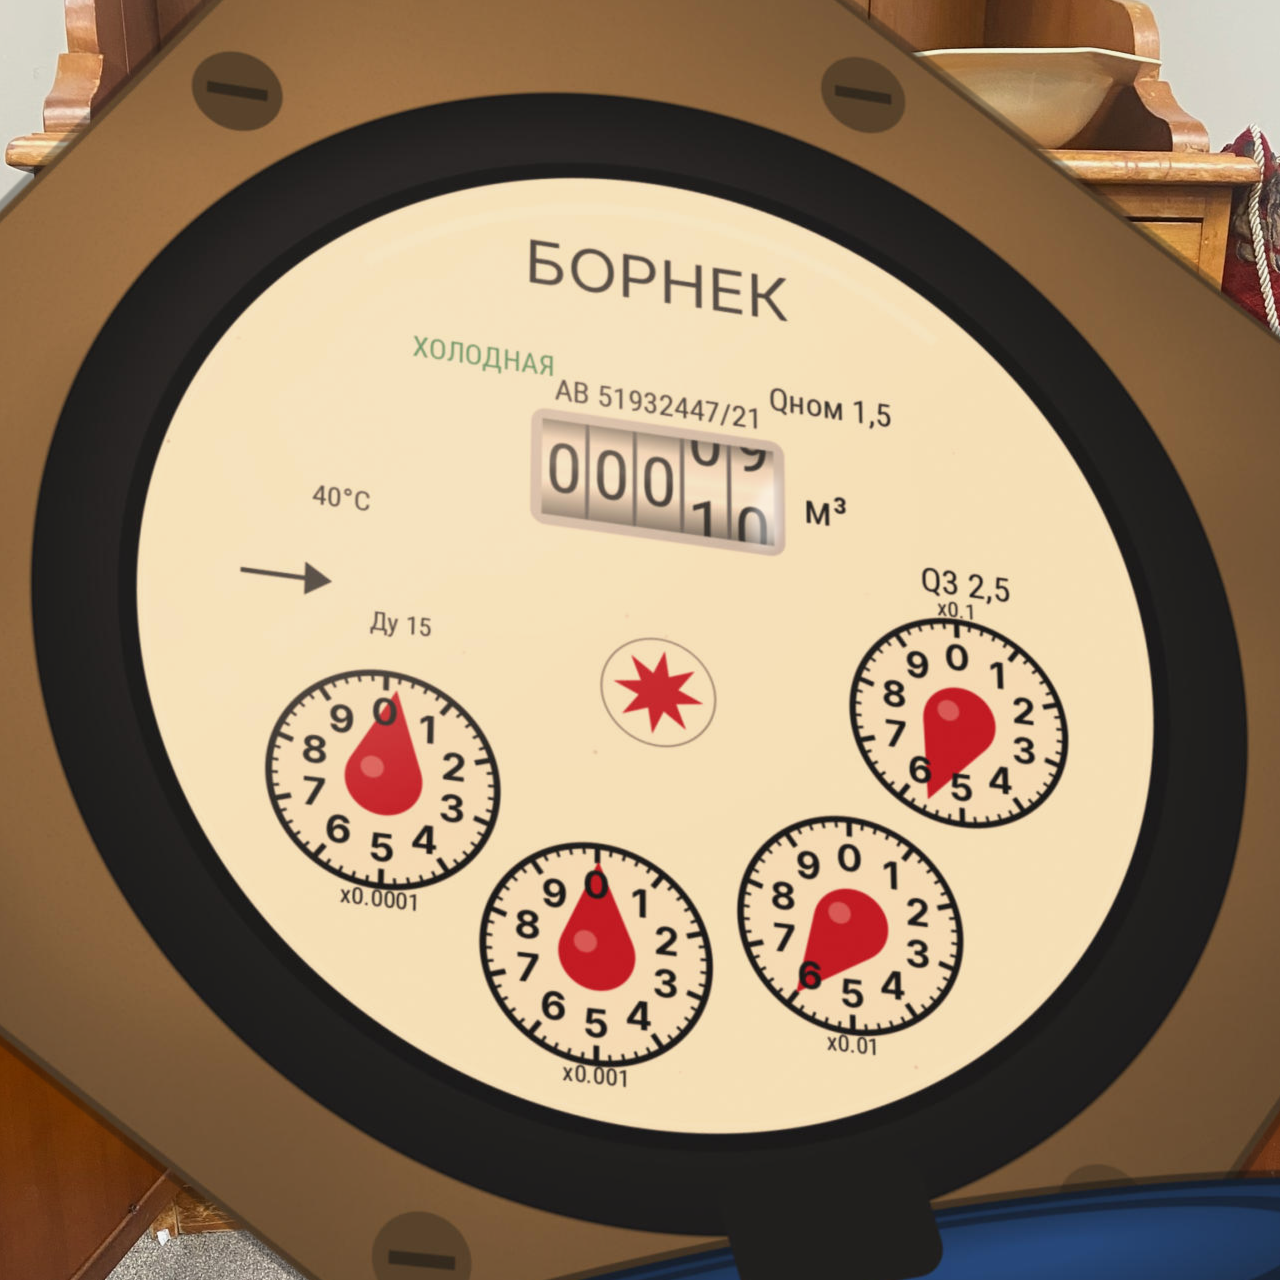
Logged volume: 9.5600 m³
